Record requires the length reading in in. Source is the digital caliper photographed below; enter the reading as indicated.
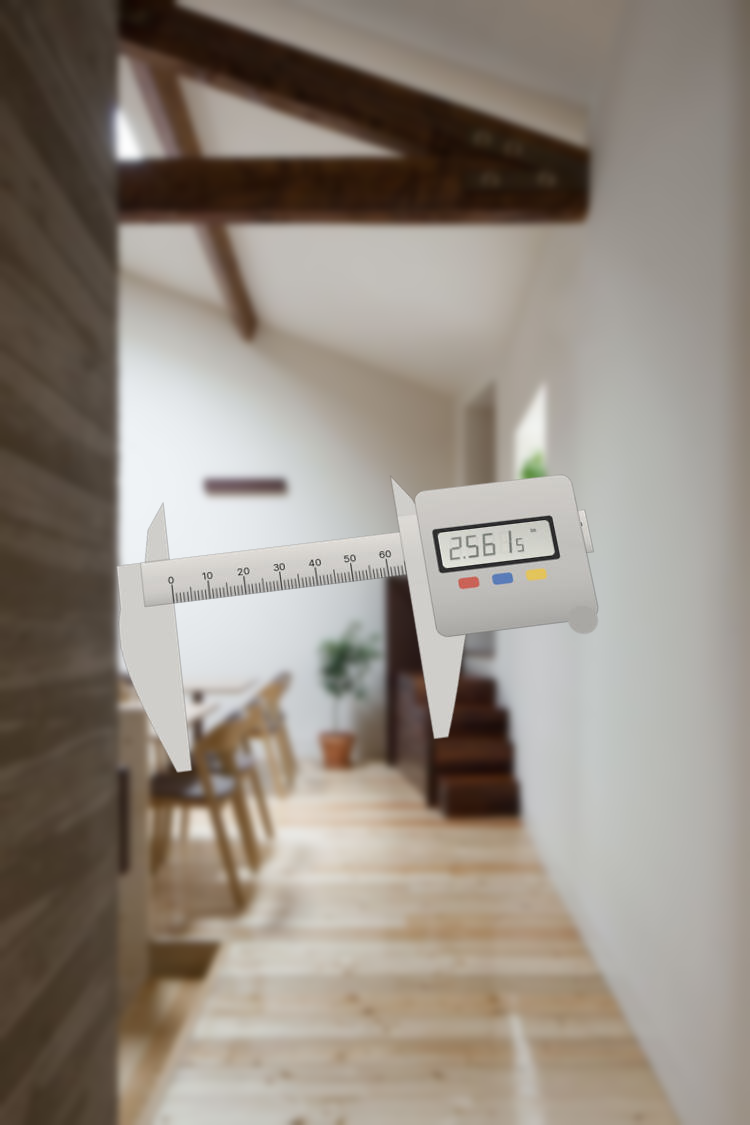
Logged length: 2.5615 in
